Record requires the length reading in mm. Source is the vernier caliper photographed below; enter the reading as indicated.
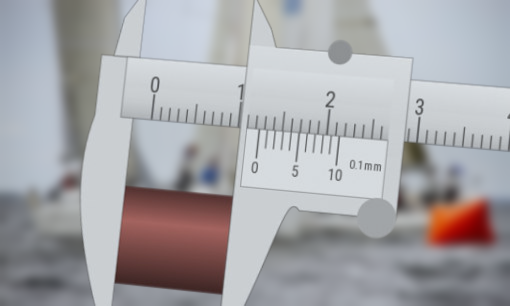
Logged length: 12.4 mm
